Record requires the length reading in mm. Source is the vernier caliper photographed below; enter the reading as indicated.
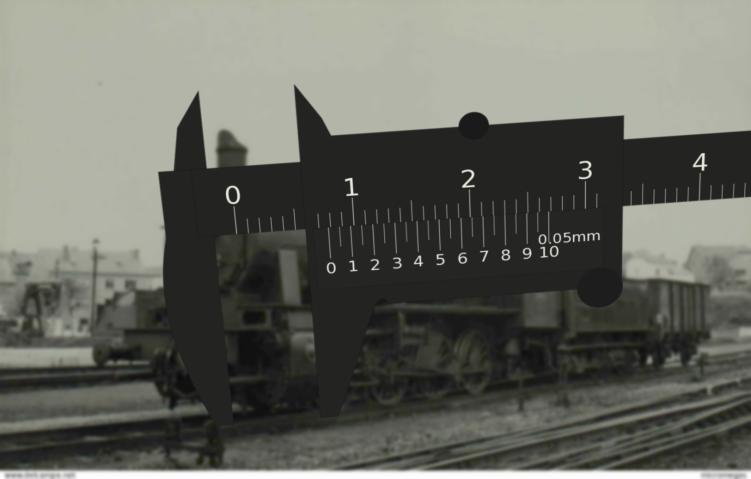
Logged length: 7.8 mm
